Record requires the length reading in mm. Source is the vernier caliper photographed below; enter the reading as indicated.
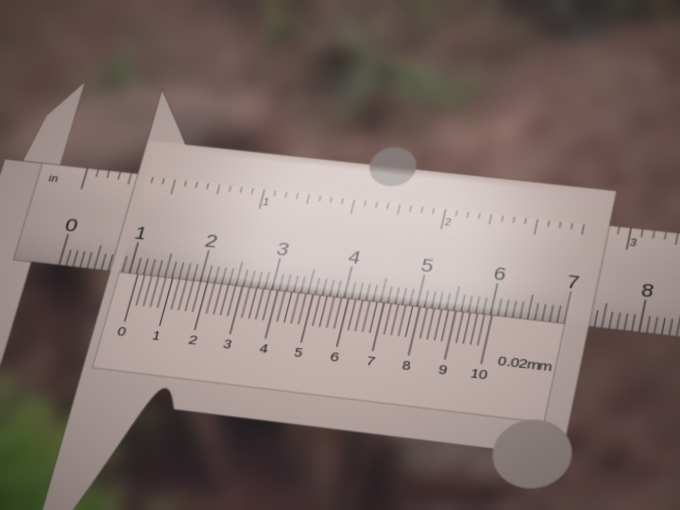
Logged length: 11.2 mm
